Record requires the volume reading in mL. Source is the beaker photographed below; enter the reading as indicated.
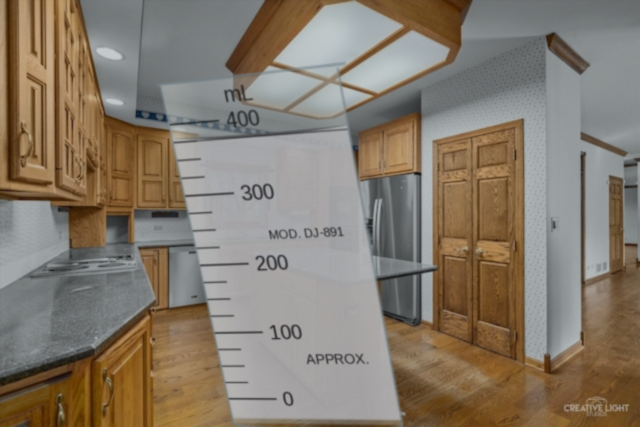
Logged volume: 375 mL
